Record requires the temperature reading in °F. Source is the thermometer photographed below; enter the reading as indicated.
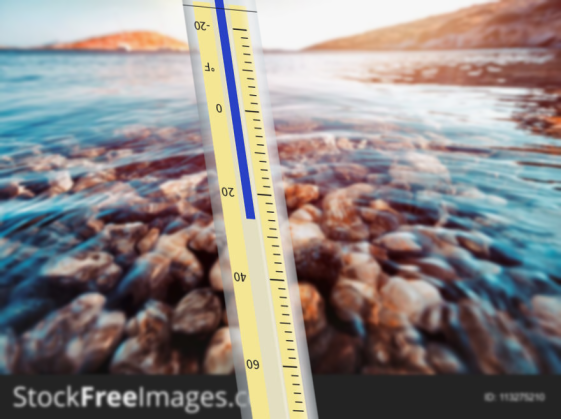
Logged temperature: 26 °F
